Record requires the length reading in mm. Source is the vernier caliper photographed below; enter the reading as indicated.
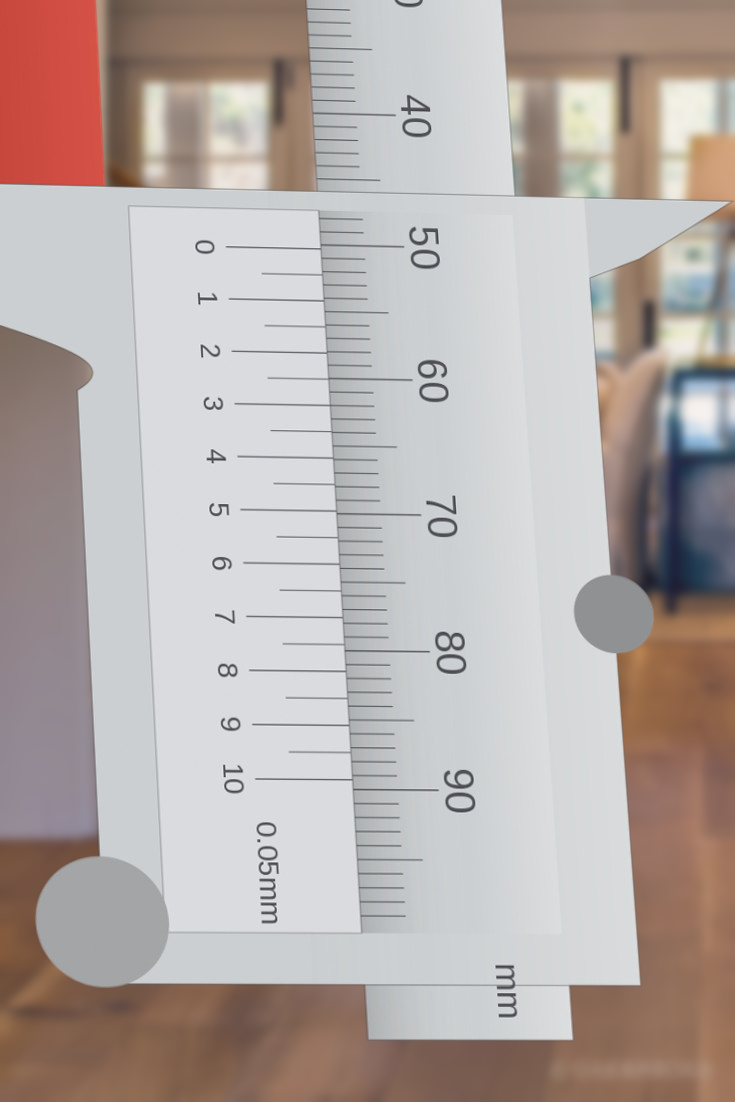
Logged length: 50.3 mm
